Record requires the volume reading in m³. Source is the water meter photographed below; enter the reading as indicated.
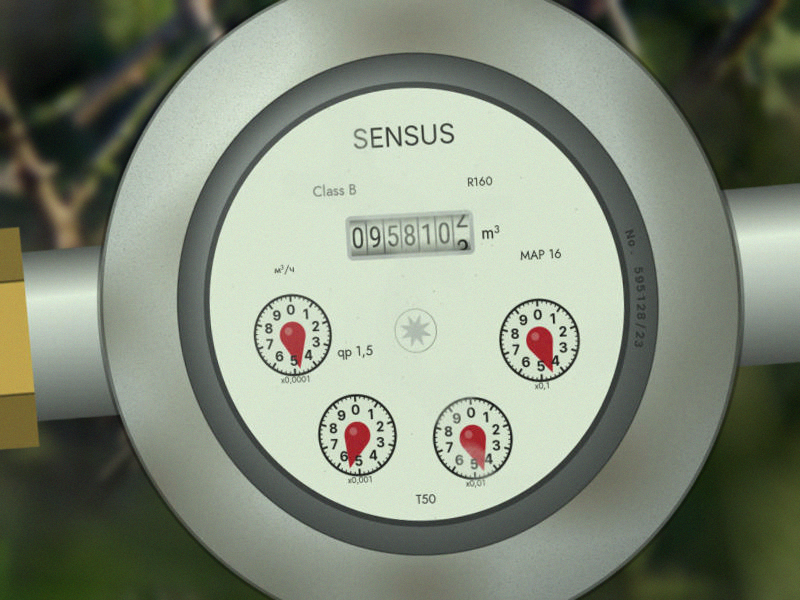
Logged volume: 958102.4454 m³
